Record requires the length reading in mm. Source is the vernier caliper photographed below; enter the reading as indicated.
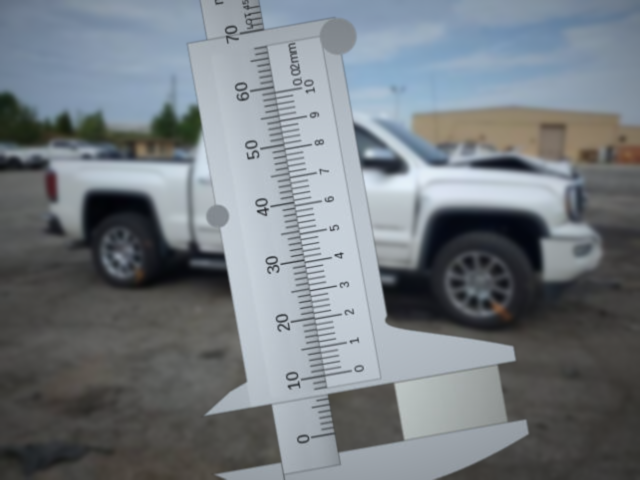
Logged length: 10.0 mm
